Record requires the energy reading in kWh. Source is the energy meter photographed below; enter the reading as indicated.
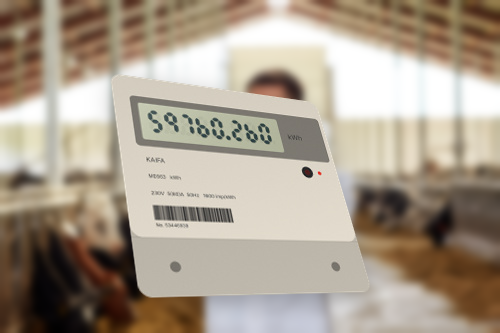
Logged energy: 59760.260 kWh
